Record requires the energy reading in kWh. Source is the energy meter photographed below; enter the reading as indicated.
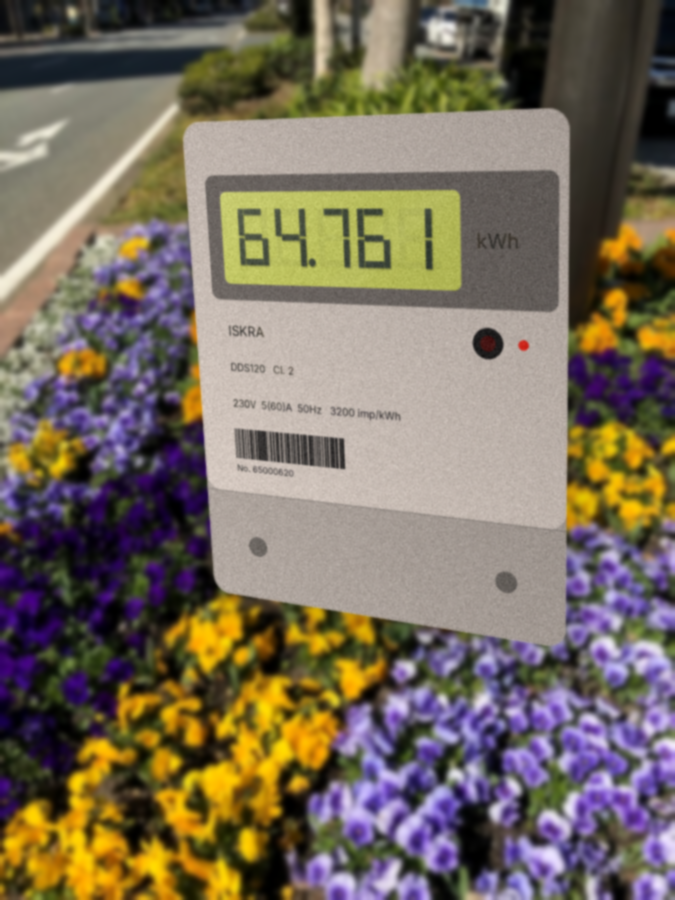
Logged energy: 64.761 kWh
